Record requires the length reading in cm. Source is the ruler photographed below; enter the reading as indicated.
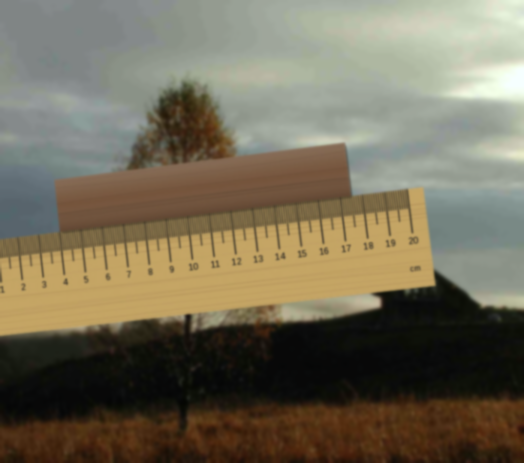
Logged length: 13.5 cm
